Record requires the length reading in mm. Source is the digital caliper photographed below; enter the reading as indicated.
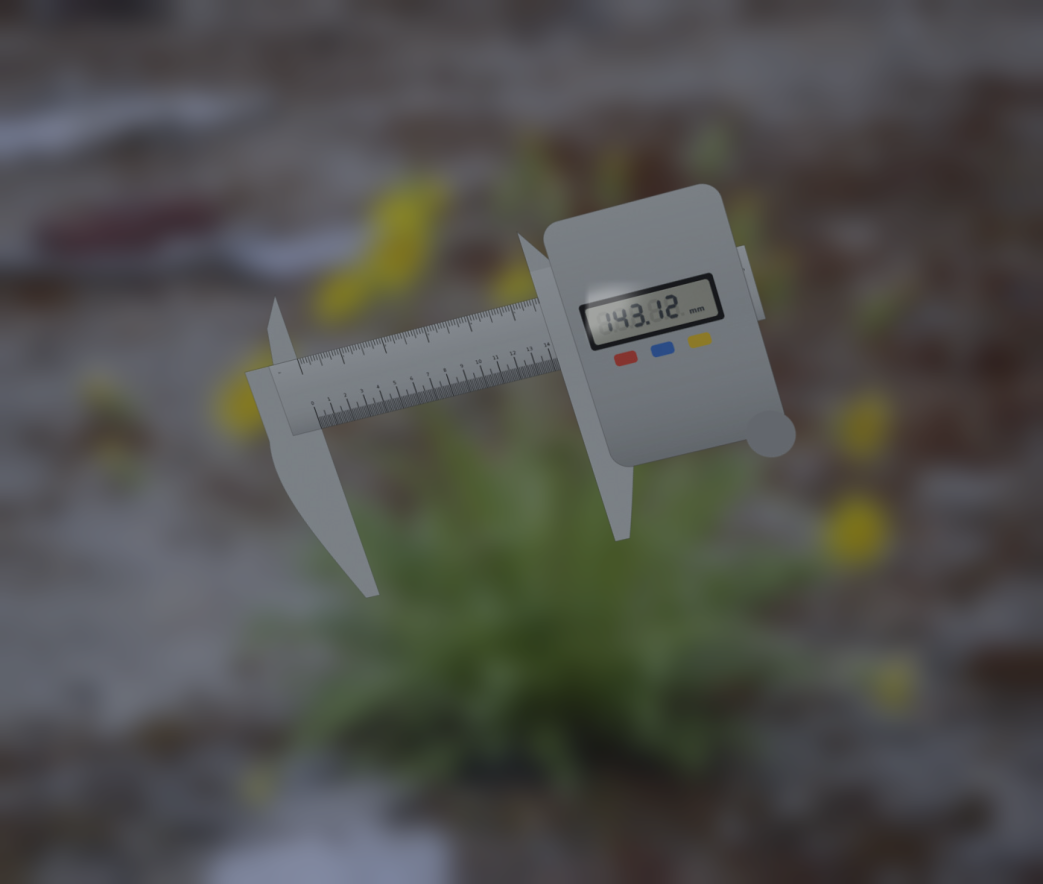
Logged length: 143.12 mm
